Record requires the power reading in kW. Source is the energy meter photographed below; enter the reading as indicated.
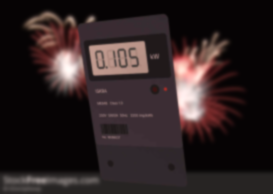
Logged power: 0.105 kW
